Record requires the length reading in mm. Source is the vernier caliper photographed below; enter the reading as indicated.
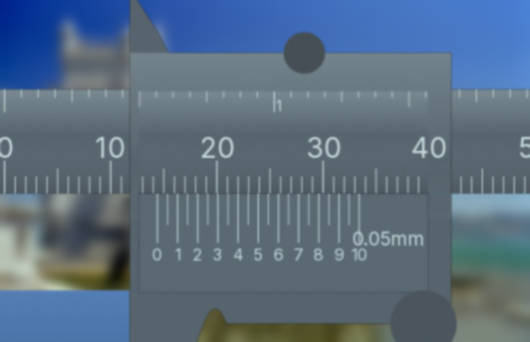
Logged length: 14.4 mm
